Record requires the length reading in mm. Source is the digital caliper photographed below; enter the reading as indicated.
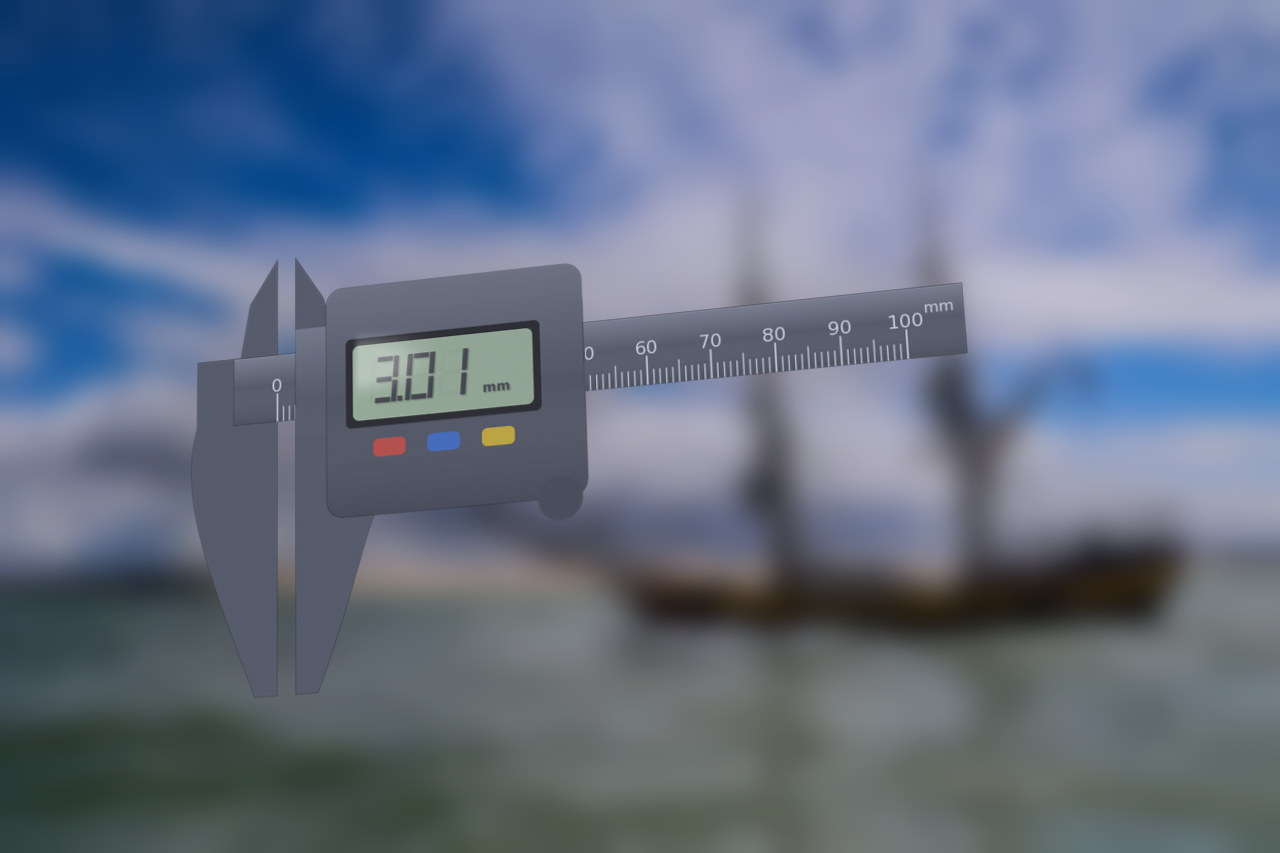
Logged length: 3.01 mm
